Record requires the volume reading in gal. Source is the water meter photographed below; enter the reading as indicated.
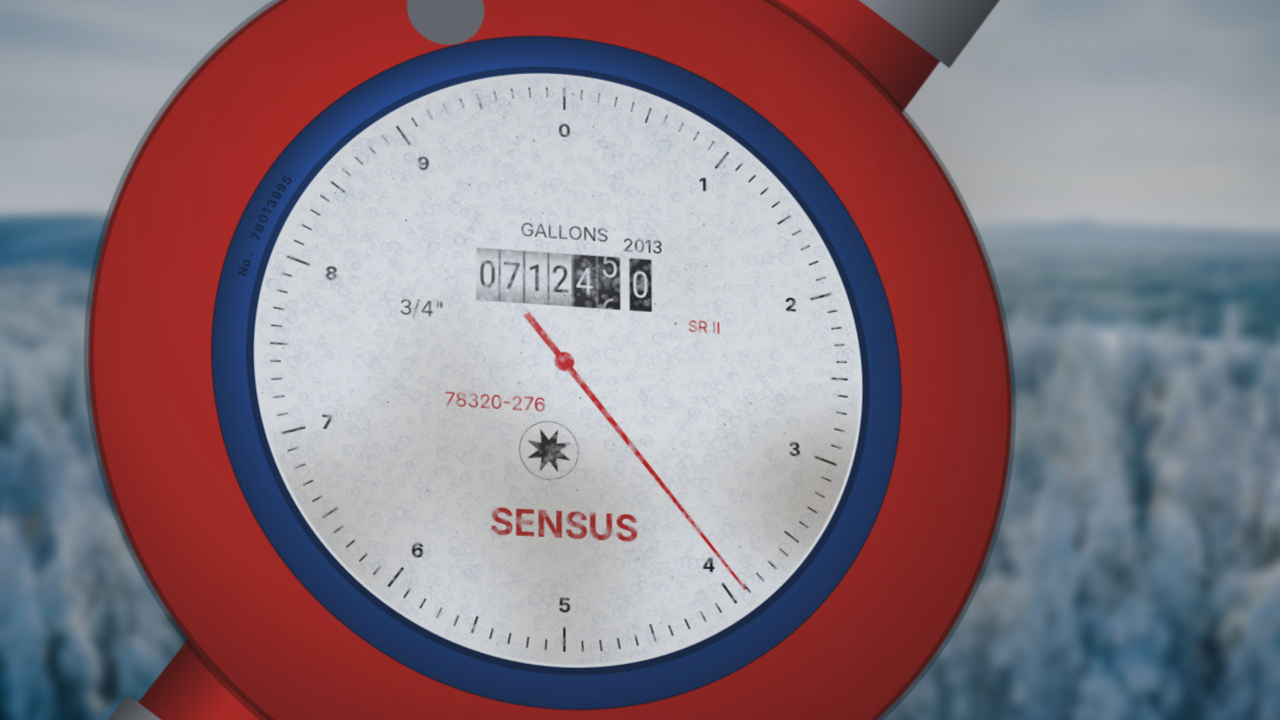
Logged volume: 712453.9 gal
